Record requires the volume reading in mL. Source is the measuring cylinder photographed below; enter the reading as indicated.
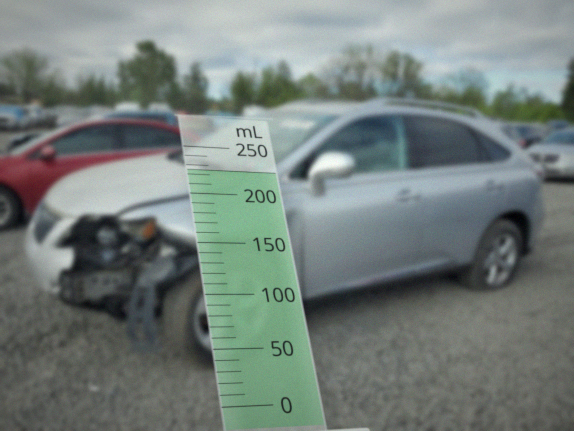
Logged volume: 225 mL
